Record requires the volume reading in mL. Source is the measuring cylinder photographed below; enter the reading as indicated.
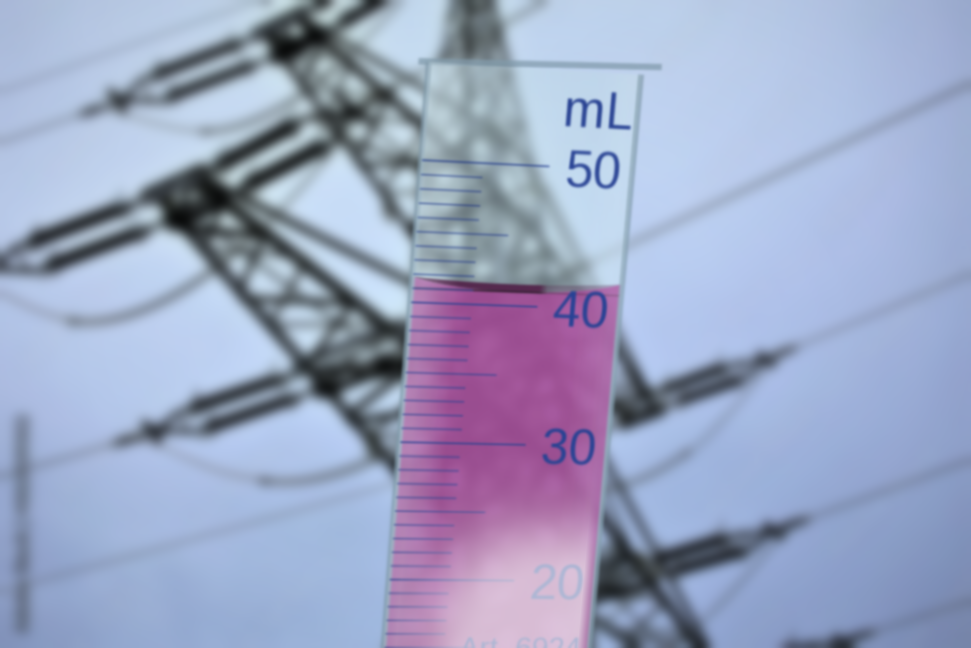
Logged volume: 41 mL
